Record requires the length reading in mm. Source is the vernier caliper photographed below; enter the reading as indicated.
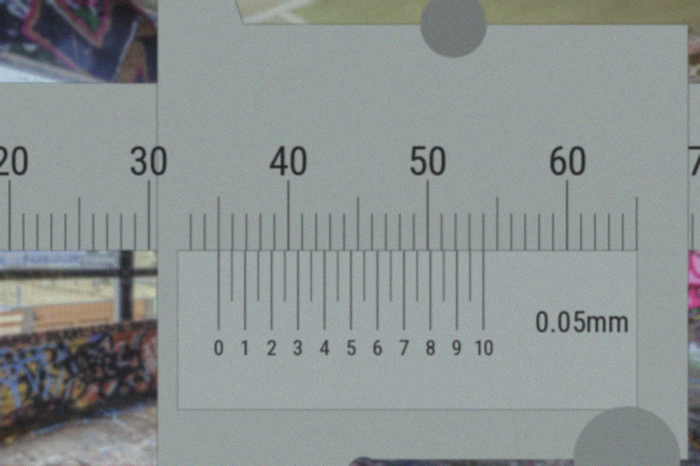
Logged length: 35.0 mm
